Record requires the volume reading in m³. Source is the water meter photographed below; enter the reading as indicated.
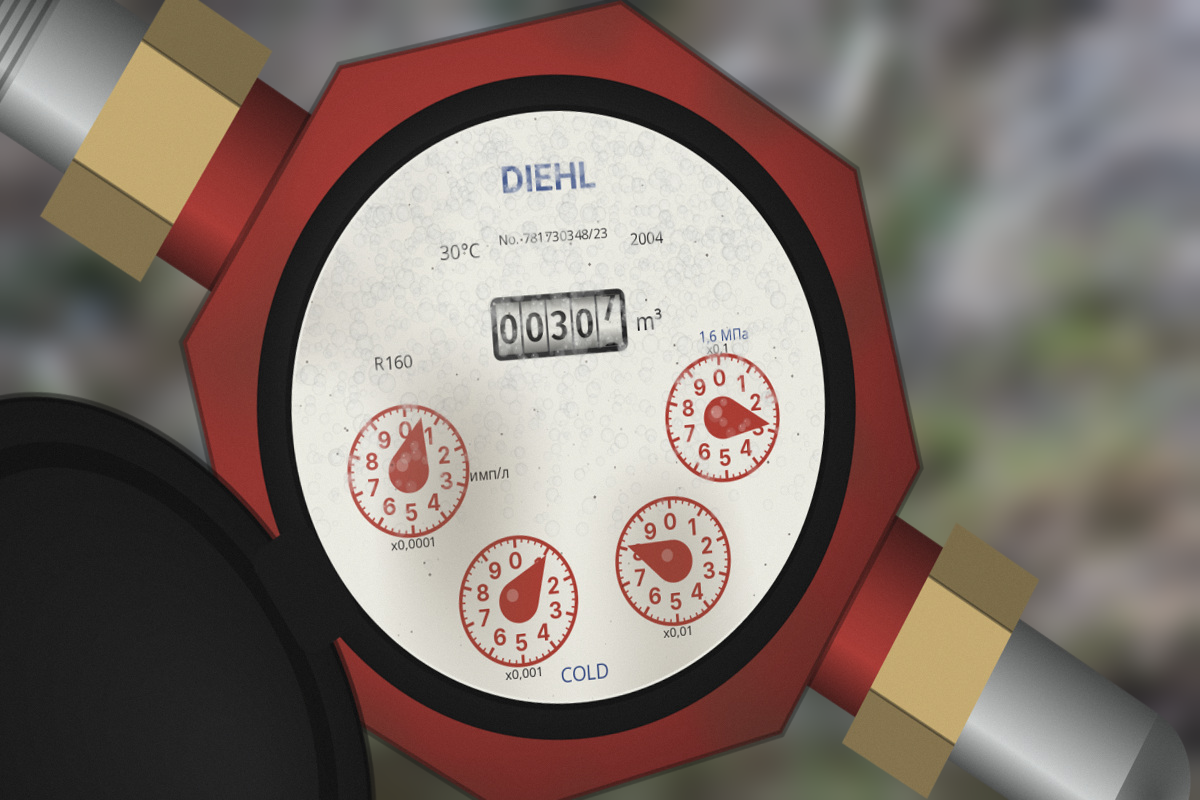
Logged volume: 307.2810 m³
